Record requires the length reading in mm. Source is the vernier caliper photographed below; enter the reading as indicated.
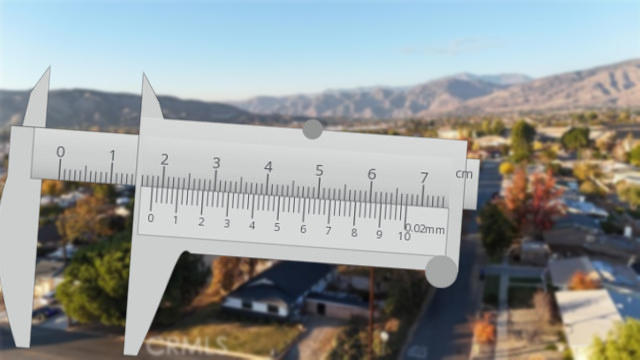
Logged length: 18.0 mm
